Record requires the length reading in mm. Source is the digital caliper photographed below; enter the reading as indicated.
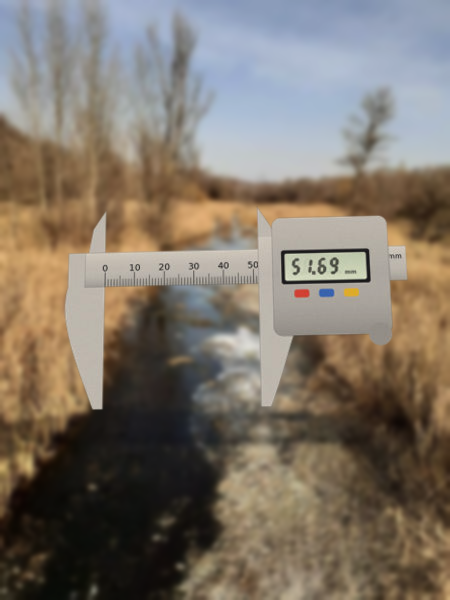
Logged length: 51.69 mm
